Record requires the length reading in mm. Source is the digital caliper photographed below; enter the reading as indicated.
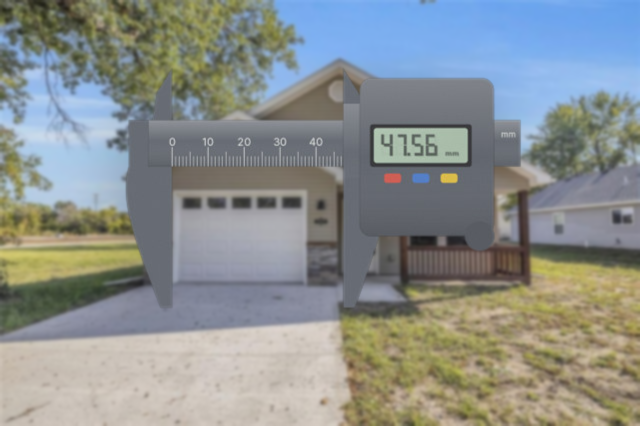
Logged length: 47.56 mm
